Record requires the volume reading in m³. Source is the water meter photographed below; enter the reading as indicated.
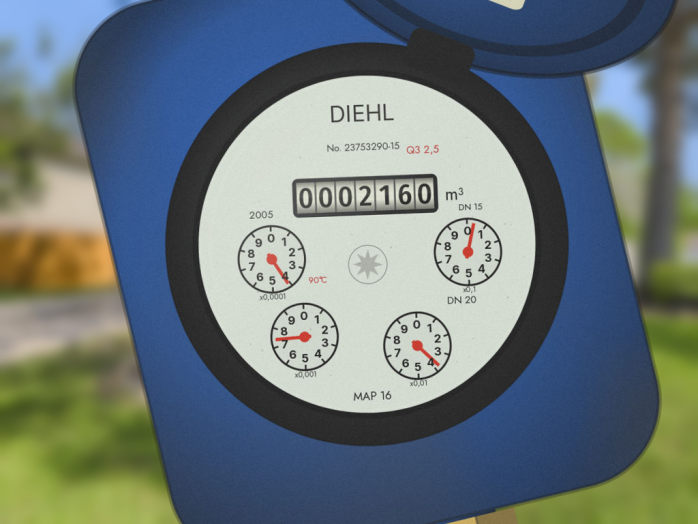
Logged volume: 2160.0374 m³
